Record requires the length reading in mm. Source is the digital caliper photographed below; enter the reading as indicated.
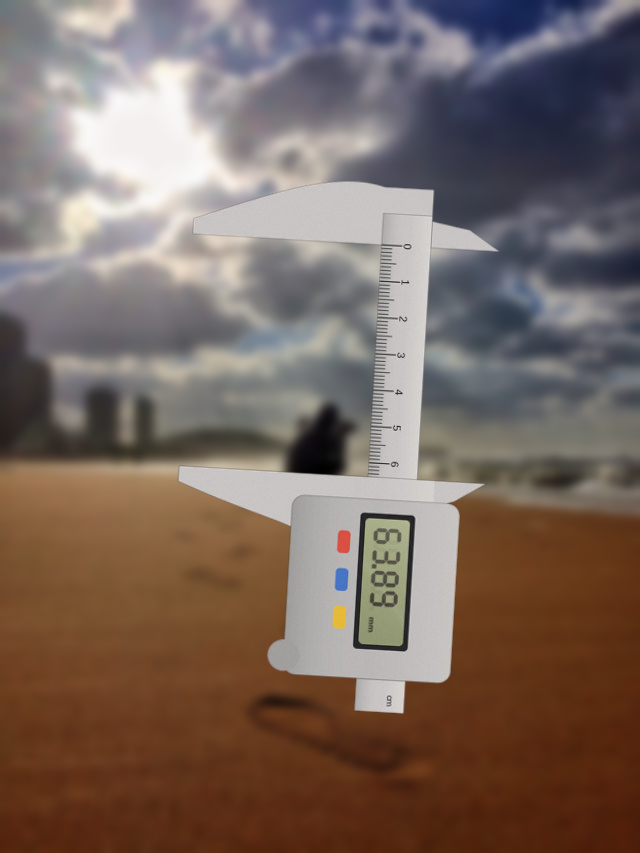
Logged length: 63.89 mm
